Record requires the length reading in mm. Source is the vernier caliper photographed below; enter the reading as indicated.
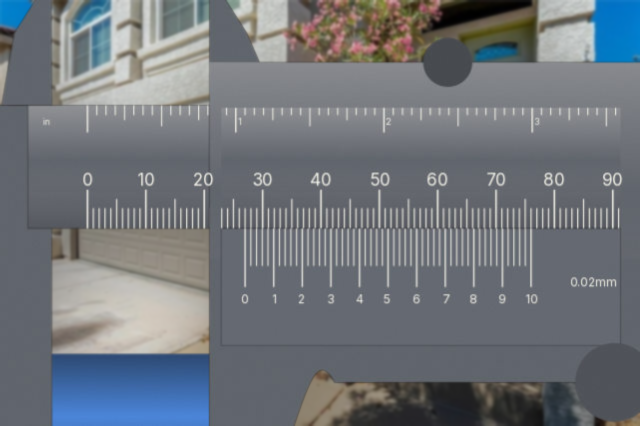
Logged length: 27.0 mm
